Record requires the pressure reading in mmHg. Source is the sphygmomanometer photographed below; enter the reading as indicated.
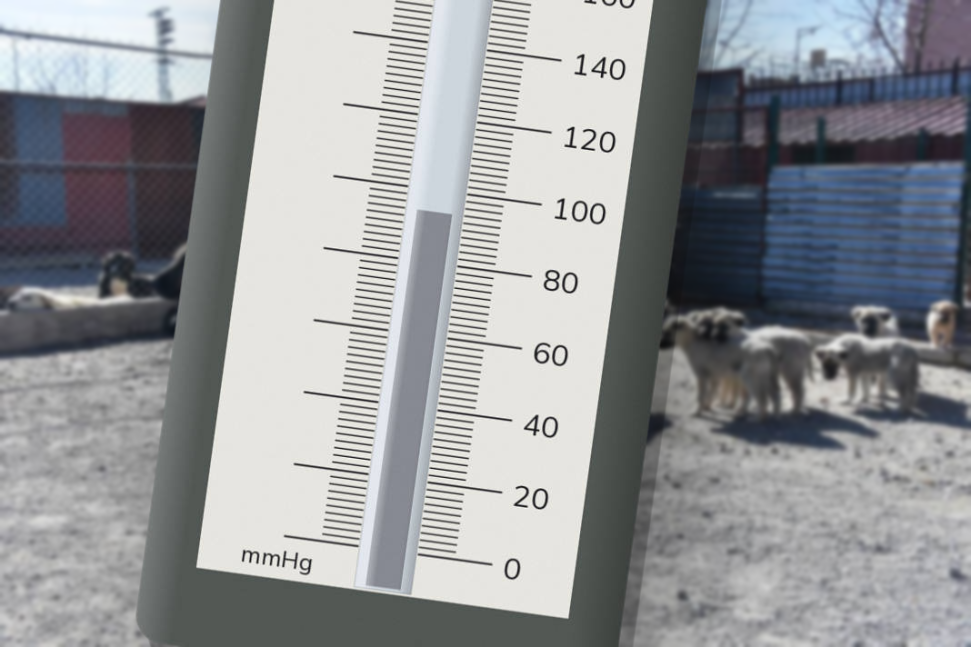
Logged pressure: 94 mmHg
